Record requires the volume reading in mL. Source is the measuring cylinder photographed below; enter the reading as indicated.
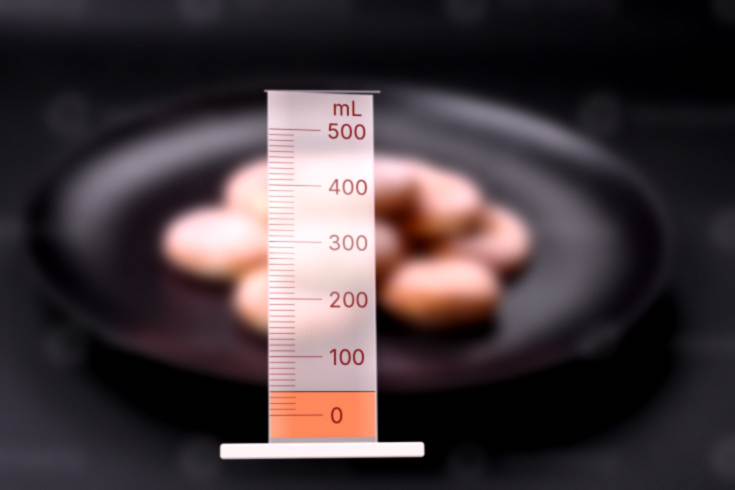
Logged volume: 40 mL
